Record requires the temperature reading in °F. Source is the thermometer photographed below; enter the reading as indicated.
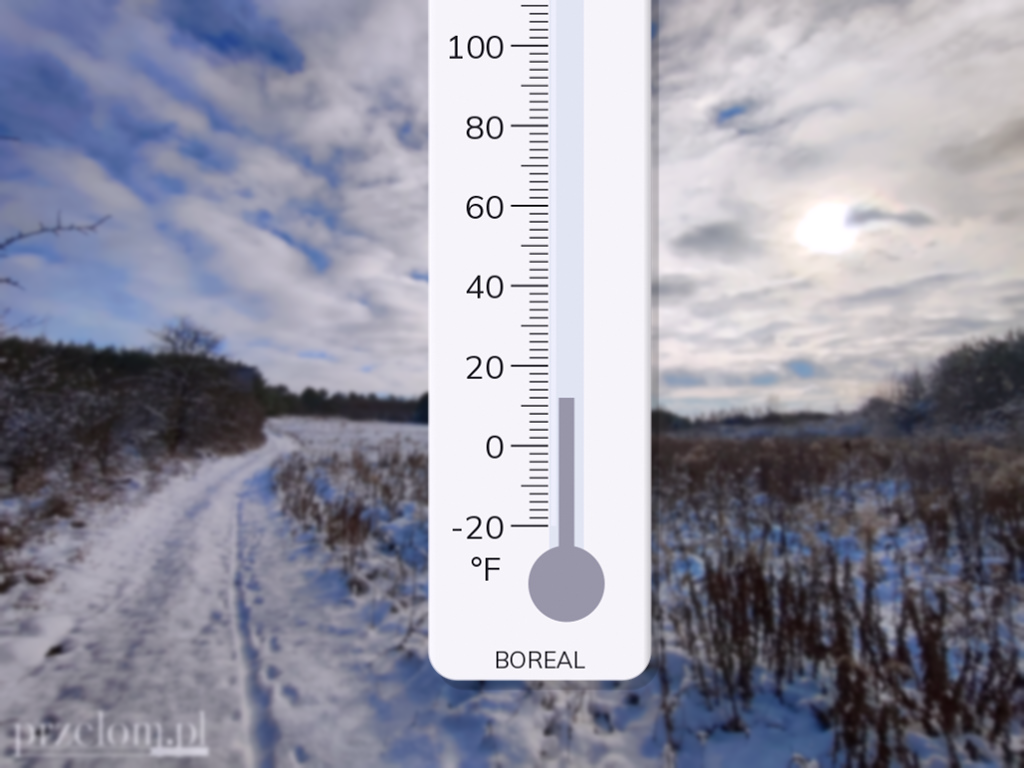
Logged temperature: 12 °F
